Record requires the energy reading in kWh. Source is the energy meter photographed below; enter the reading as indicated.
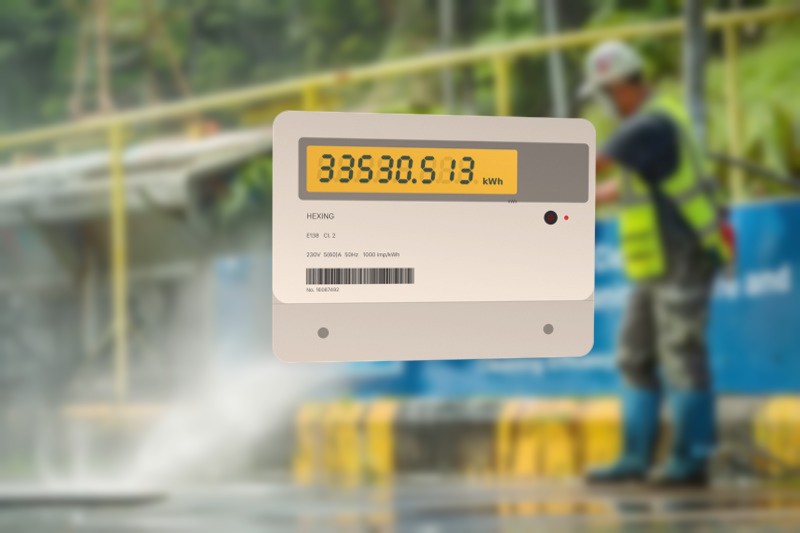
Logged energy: 33530.513 kWh
